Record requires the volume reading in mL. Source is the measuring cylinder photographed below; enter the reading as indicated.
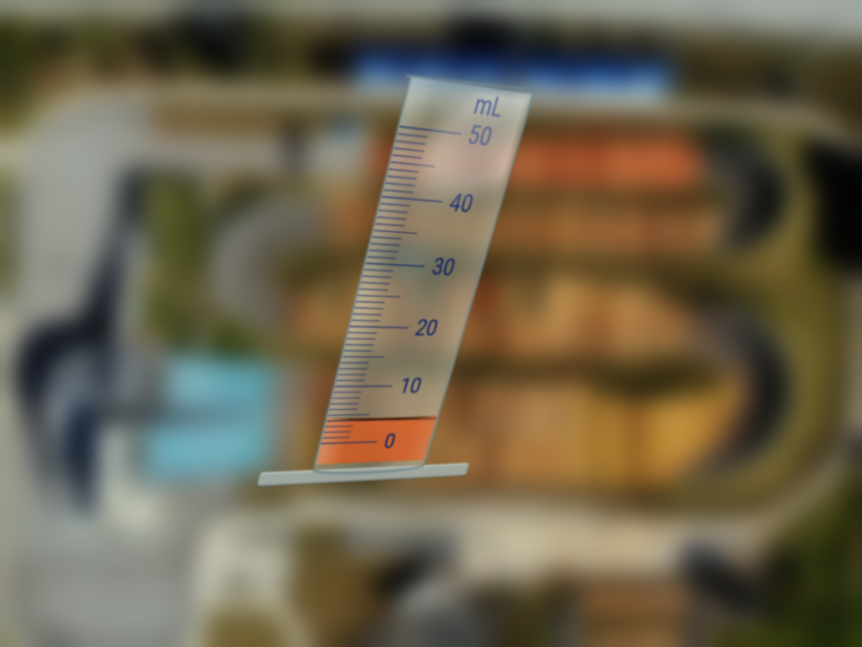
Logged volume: 4 mL
